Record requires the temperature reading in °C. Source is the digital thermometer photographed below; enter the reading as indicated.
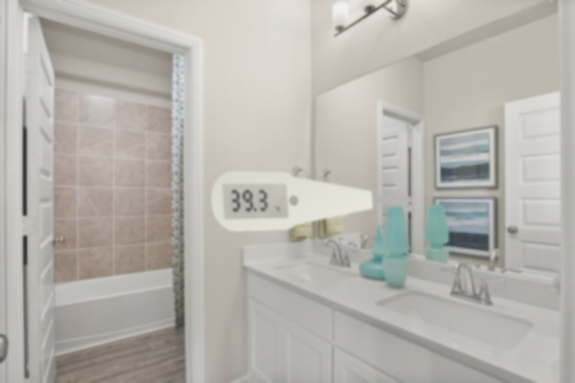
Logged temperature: 39.3 °C
